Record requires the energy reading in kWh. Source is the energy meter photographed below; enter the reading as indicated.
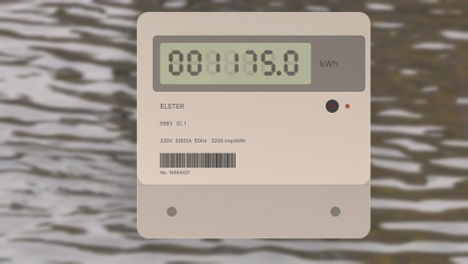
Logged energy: 1175.0 kWh
